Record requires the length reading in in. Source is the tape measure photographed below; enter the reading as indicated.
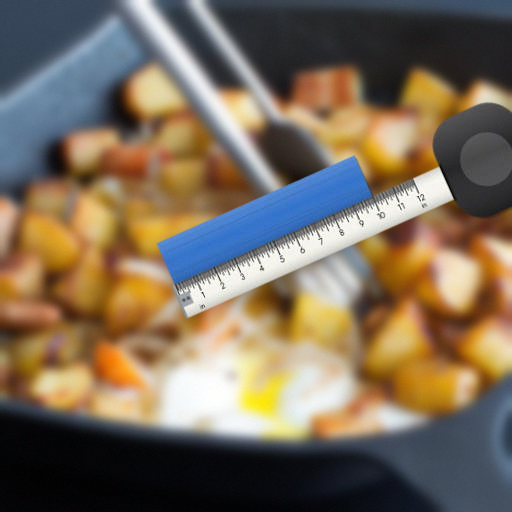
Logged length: 10 in
